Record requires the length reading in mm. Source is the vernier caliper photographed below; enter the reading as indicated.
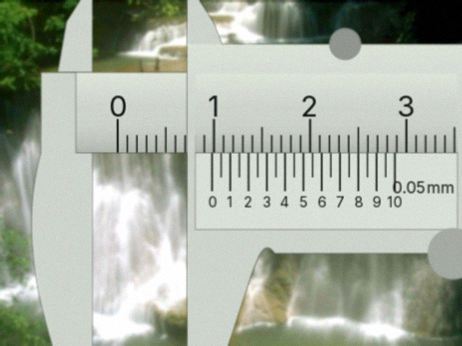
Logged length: 9.8 mm
